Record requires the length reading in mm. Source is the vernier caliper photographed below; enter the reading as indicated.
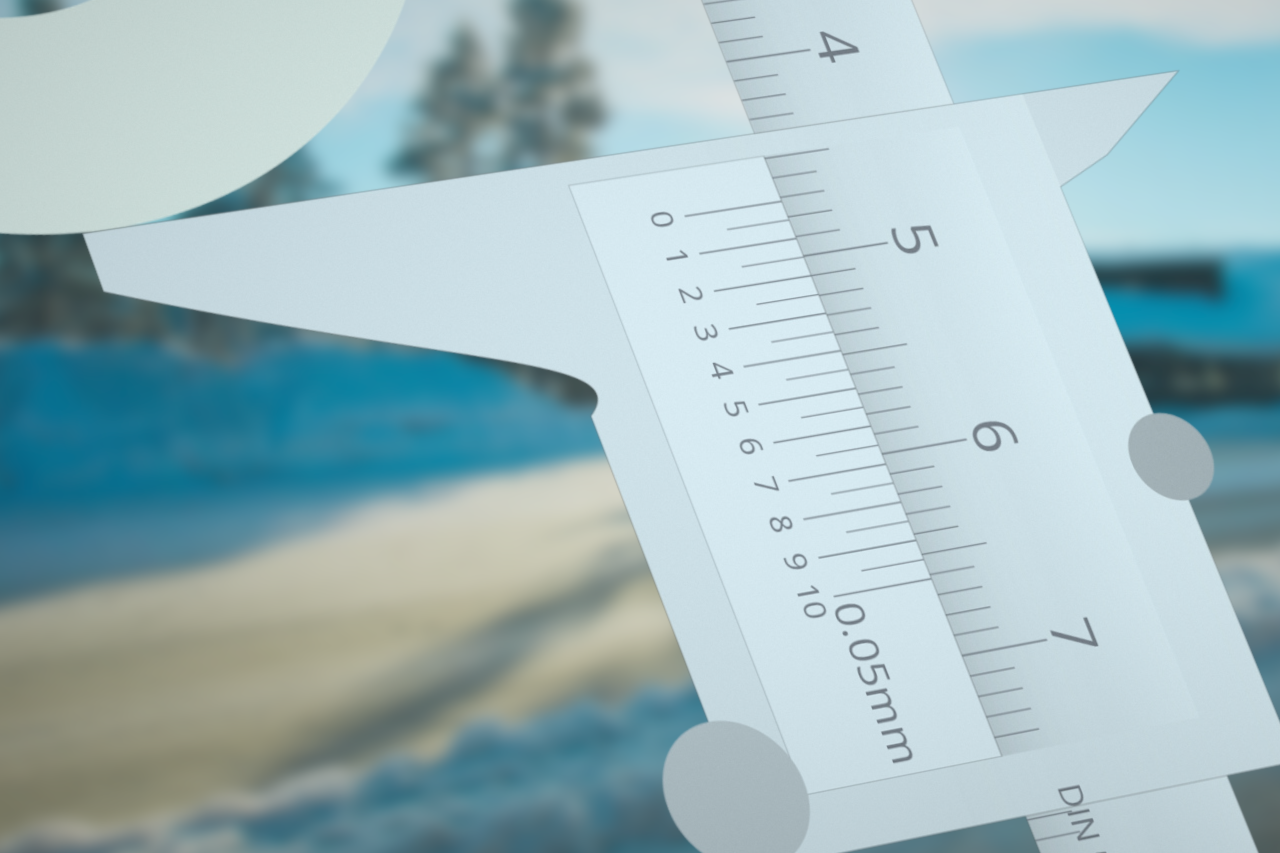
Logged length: 47.2 mm
